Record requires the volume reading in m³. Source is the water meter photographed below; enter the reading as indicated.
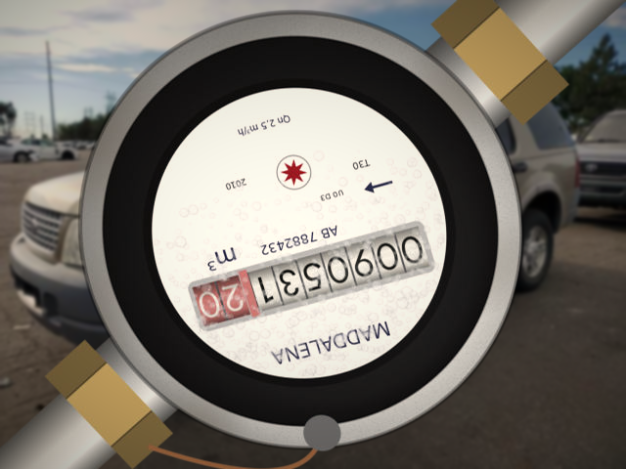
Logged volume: 90531.20 m³
